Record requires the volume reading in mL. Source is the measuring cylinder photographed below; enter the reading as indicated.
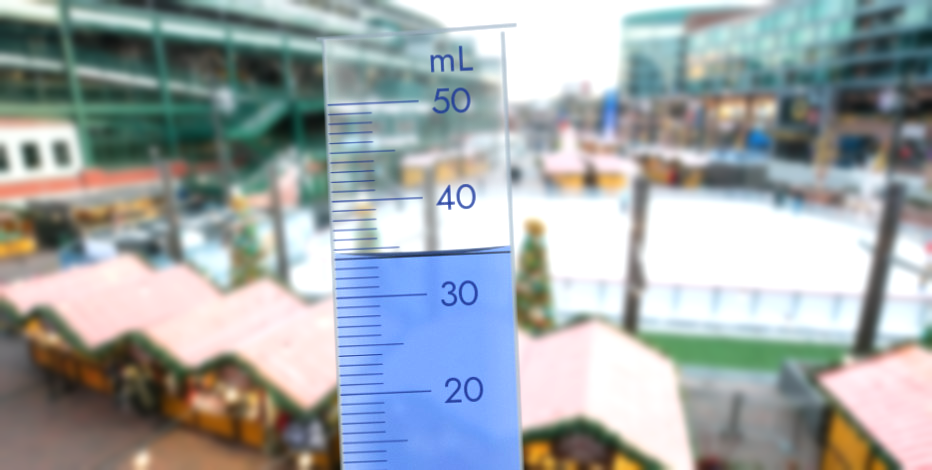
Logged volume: 34 mL
